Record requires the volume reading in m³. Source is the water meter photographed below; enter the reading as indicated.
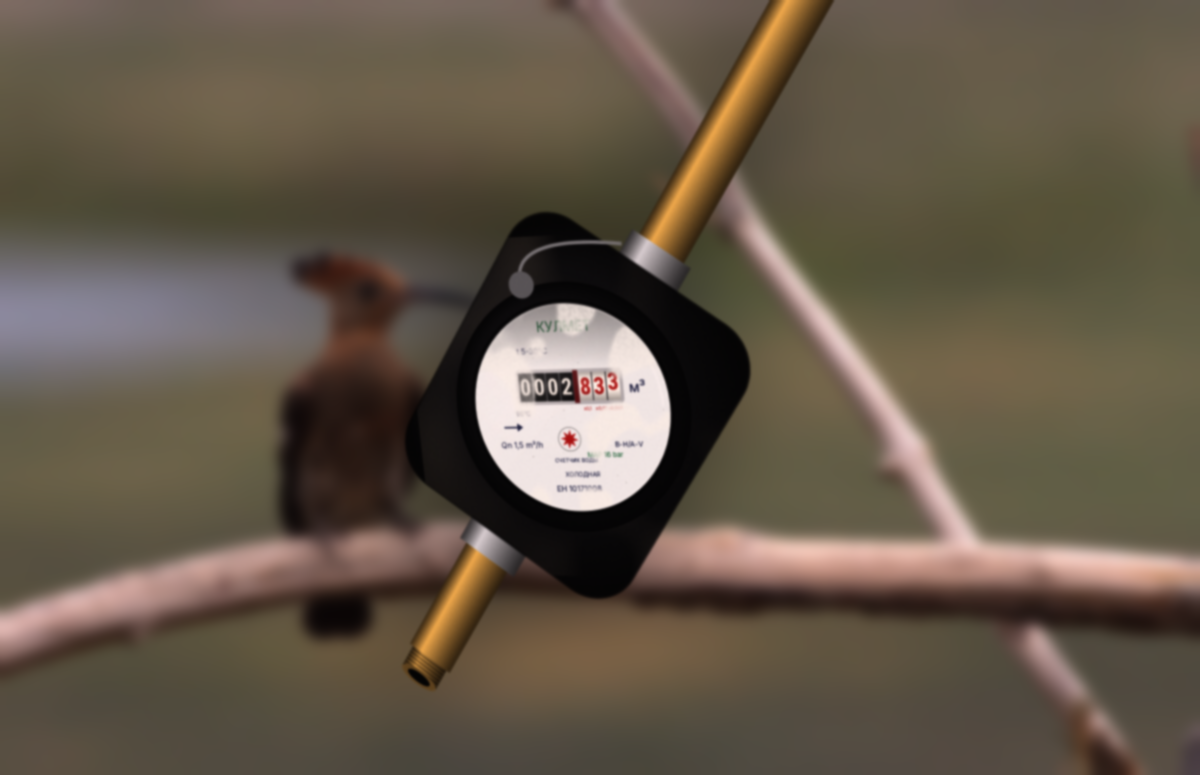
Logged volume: 2.833 m³
